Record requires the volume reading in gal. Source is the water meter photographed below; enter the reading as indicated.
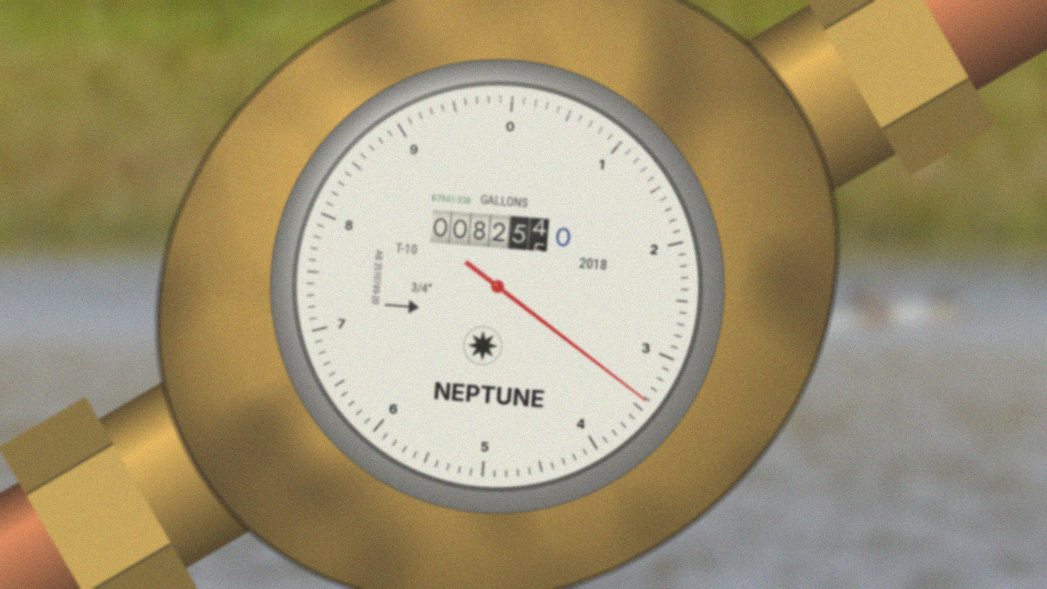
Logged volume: 82543.4 gal
